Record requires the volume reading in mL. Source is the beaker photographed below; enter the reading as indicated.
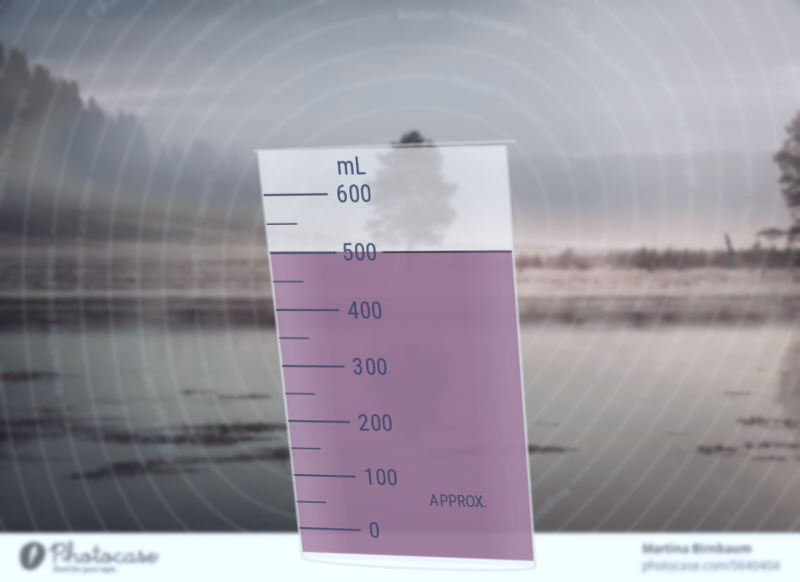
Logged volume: 500 mL
